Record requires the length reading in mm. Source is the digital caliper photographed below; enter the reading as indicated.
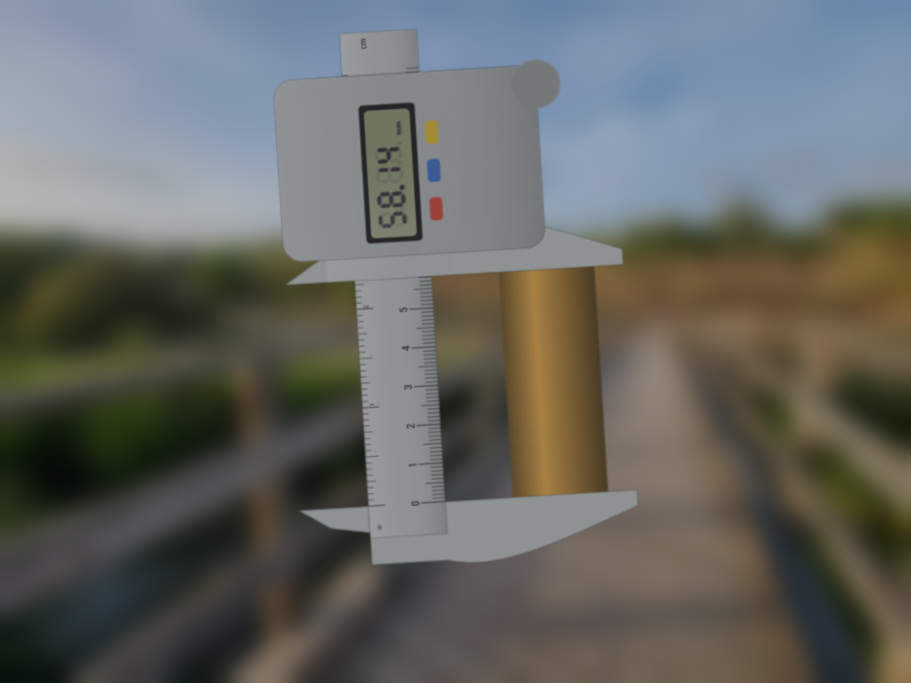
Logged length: 58.14 mm
